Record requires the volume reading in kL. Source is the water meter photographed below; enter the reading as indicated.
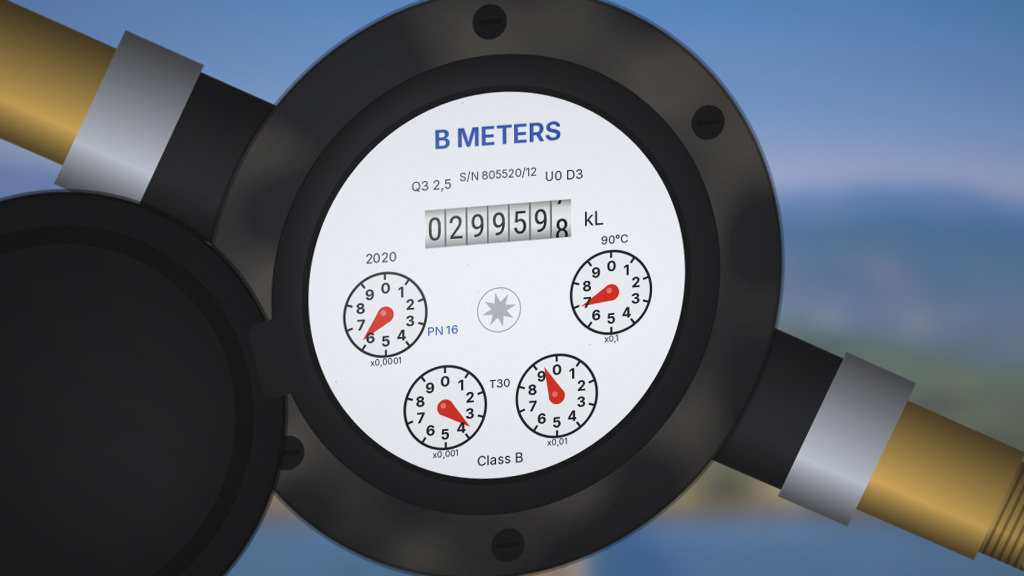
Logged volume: 299597.6936 kL
